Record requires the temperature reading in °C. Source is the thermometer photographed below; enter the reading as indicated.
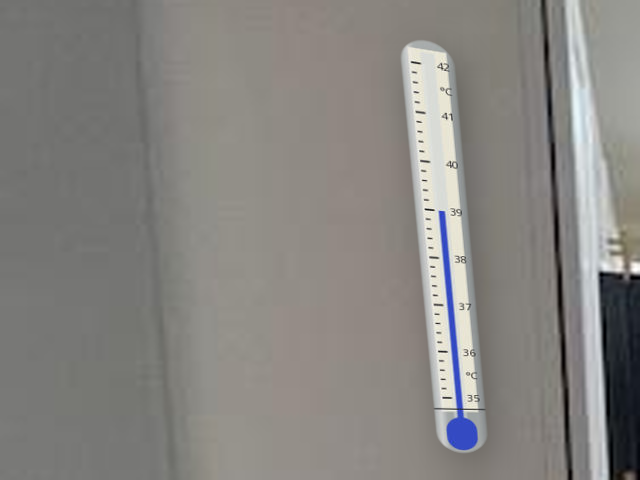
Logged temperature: 39 °C
